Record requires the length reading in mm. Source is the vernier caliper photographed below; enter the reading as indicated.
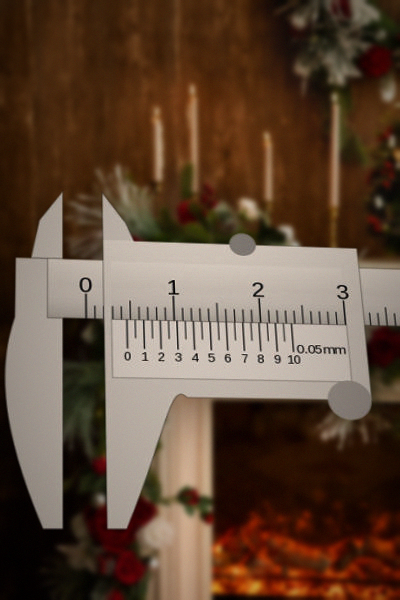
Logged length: 4.6 mm
